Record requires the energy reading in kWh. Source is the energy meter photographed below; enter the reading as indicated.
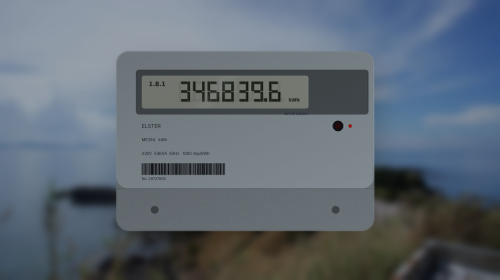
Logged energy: 346839.6 kWh
